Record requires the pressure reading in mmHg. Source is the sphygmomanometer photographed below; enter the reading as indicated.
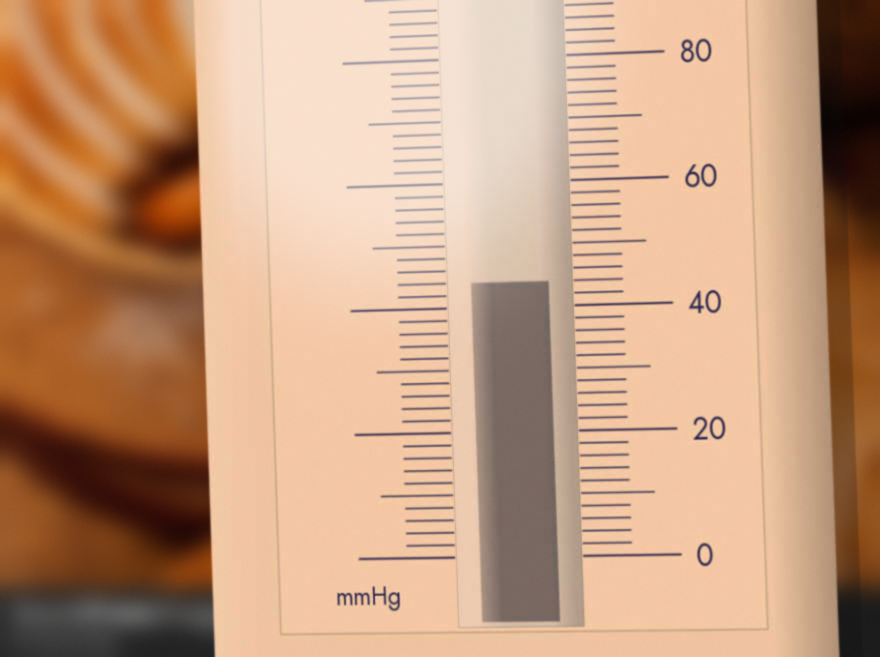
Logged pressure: 44 mmHg
